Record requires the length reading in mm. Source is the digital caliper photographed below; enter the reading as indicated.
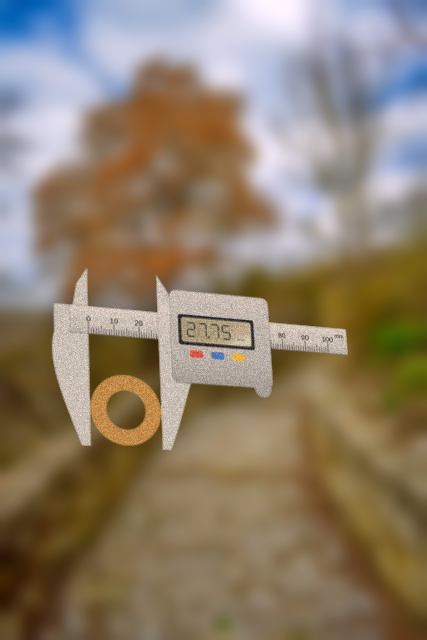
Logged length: 27.75 mm
